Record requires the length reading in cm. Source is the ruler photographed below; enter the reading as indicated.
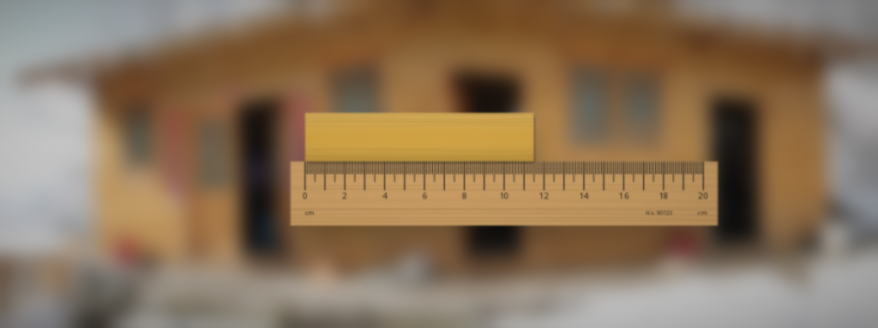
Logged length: 11.5 cm
